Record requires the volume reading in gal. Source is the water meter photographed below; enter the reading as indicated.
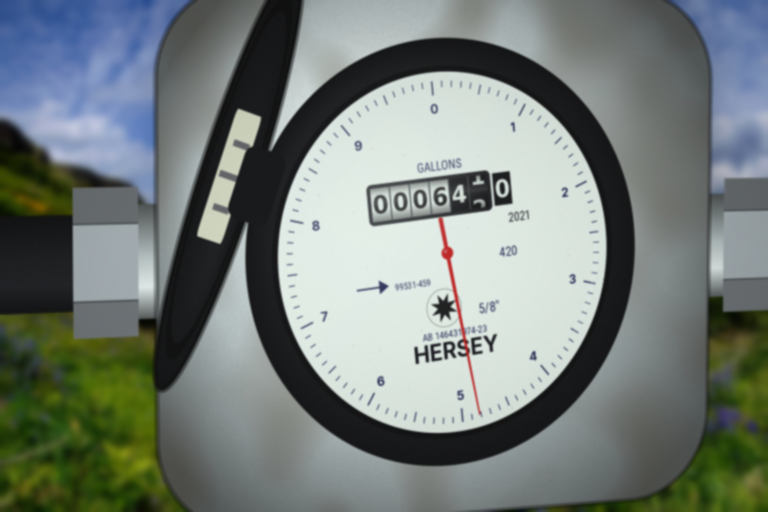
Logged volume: 6414.8 gal
